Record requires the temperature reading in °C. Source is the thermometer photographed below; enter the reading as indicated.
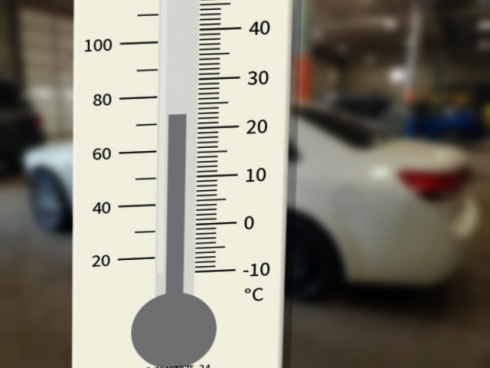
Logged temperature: 23 °C
